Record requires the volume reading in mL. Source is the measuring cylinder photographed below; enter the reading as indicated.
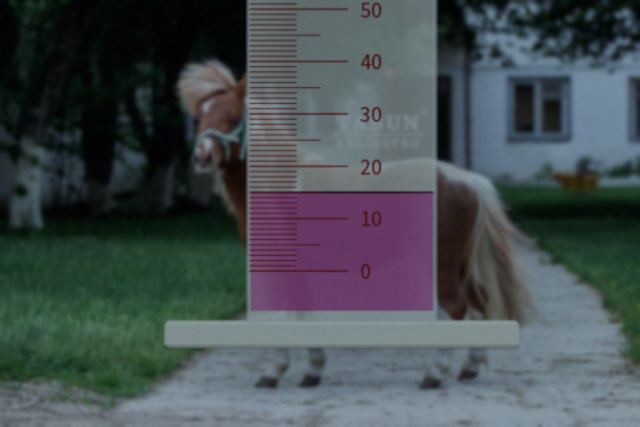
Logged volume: 15 mL
